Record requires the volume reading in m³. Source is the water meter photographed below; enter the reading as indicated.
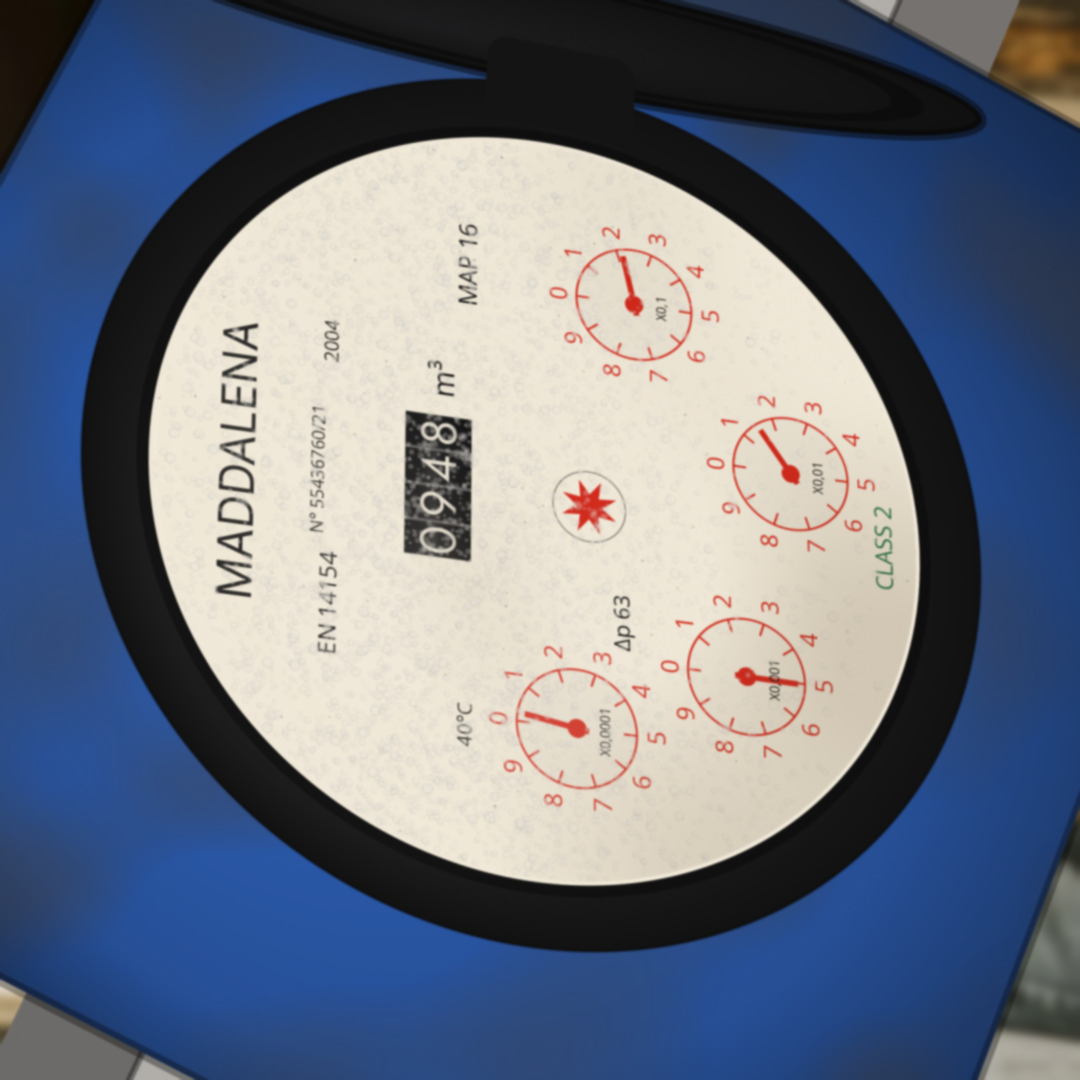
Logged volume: 948.2150 m³
